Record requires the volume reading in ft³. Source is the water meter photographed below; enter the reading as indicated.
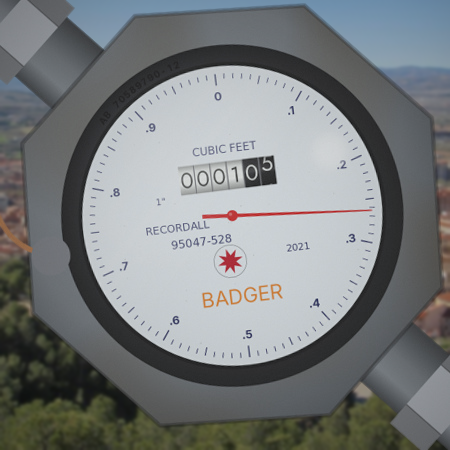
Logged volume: 105.26 ft³
